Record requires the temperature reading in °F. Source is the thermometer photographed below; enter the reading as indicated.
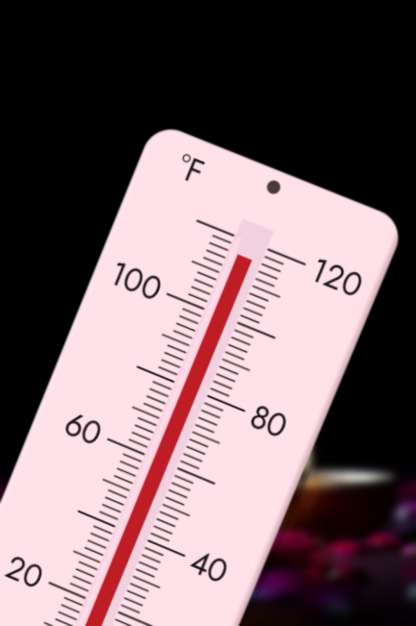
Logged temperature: 116 °F
